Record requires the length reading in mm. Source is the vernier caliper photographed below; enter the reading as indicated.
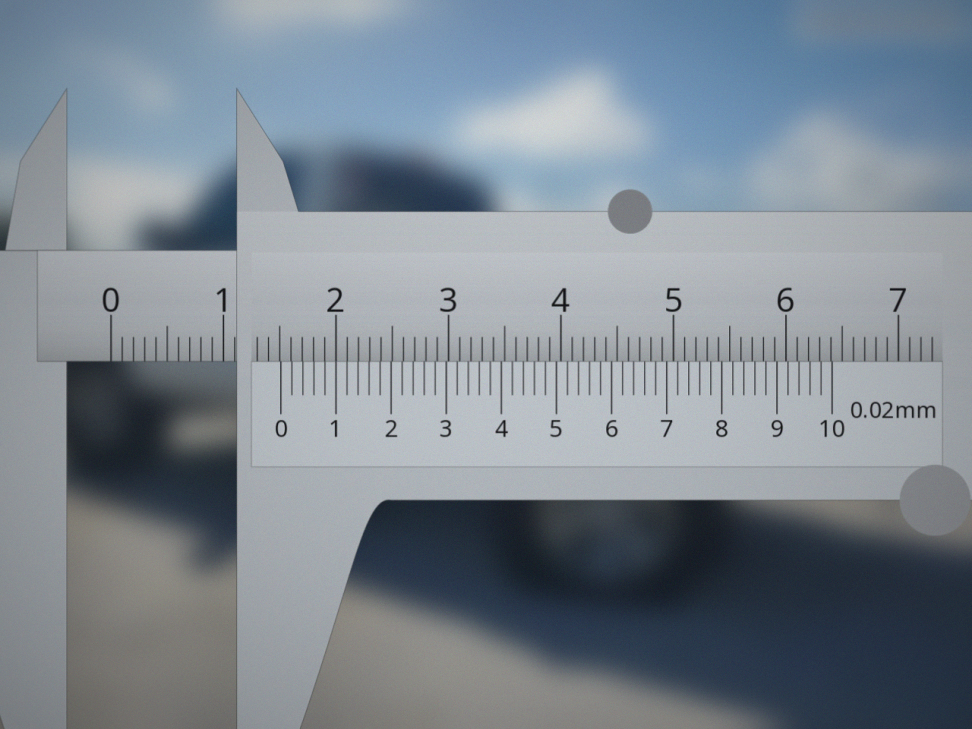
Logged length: 15.1 mm
